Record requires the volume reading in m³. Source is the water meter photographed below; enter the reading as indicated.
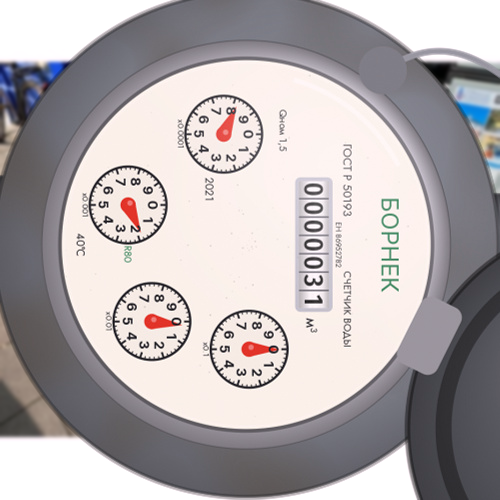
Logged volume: 31.0018 m³
